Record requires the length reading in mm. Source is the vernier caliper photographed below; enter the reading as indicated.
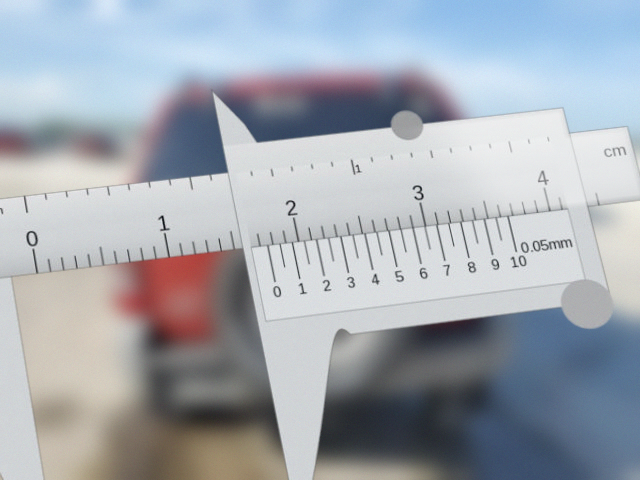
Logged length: 17.6 mm
